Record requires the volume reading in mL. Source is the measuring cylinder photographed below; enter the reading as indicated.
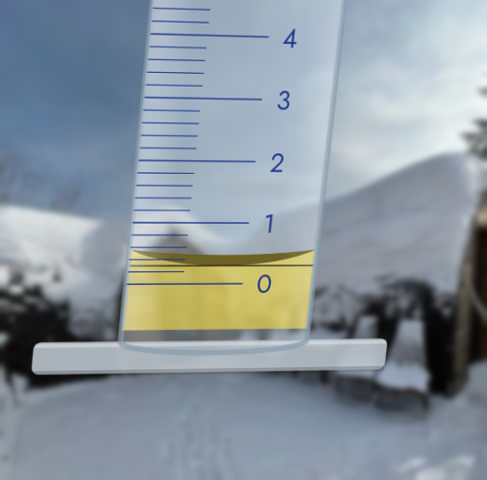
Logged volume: 0.3 mL
